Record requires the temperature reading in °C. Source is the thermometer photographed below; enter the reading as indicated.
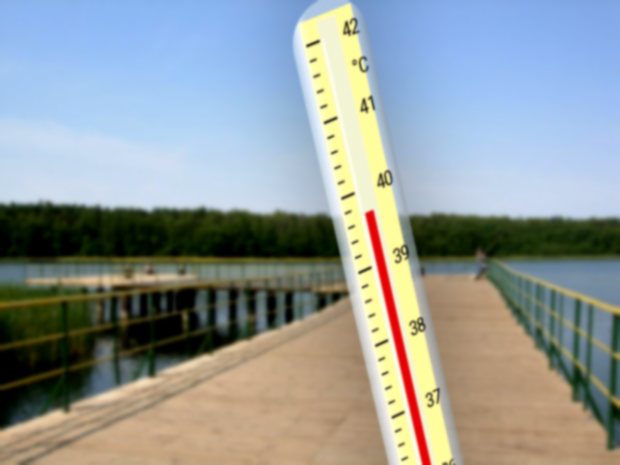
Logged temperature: 39.7 °C
